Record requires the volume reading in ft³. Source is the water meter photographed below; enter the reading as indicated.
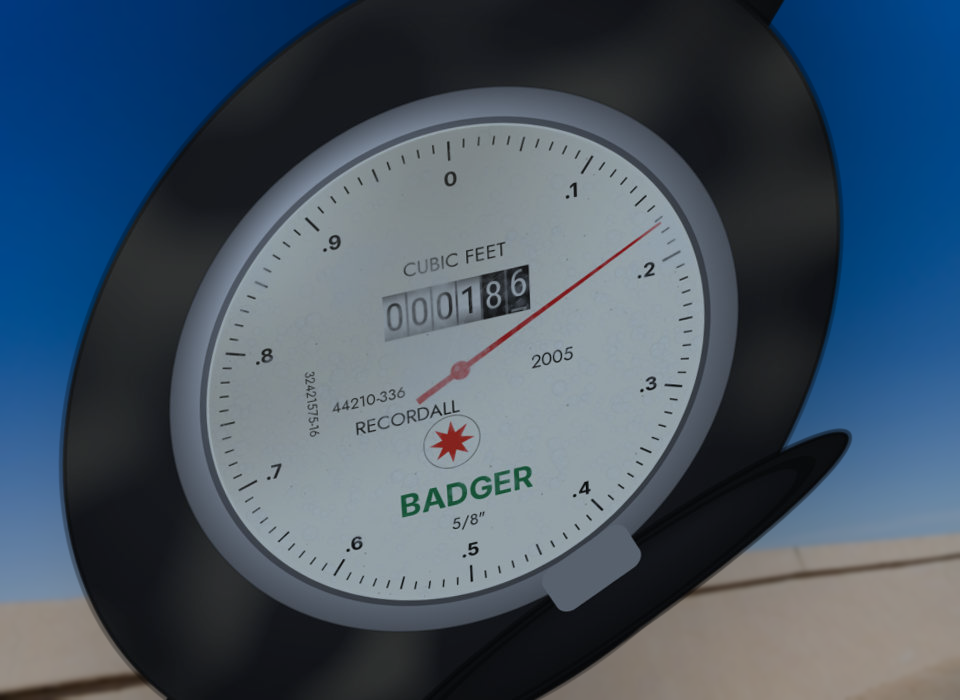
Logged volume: 186.17 ft³
